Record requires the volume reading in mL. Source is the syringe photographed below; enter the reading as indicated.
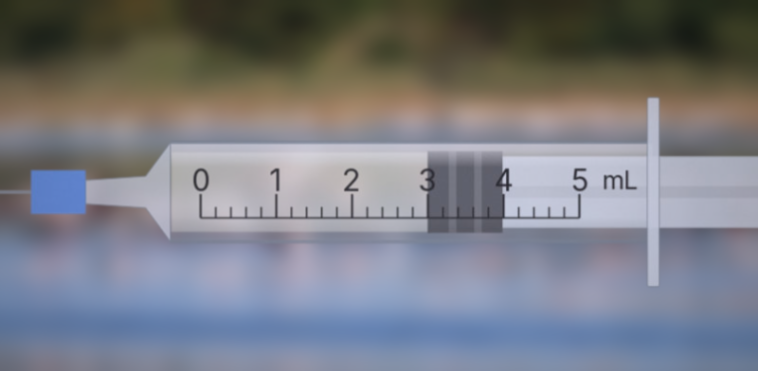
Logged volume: 3 mL
